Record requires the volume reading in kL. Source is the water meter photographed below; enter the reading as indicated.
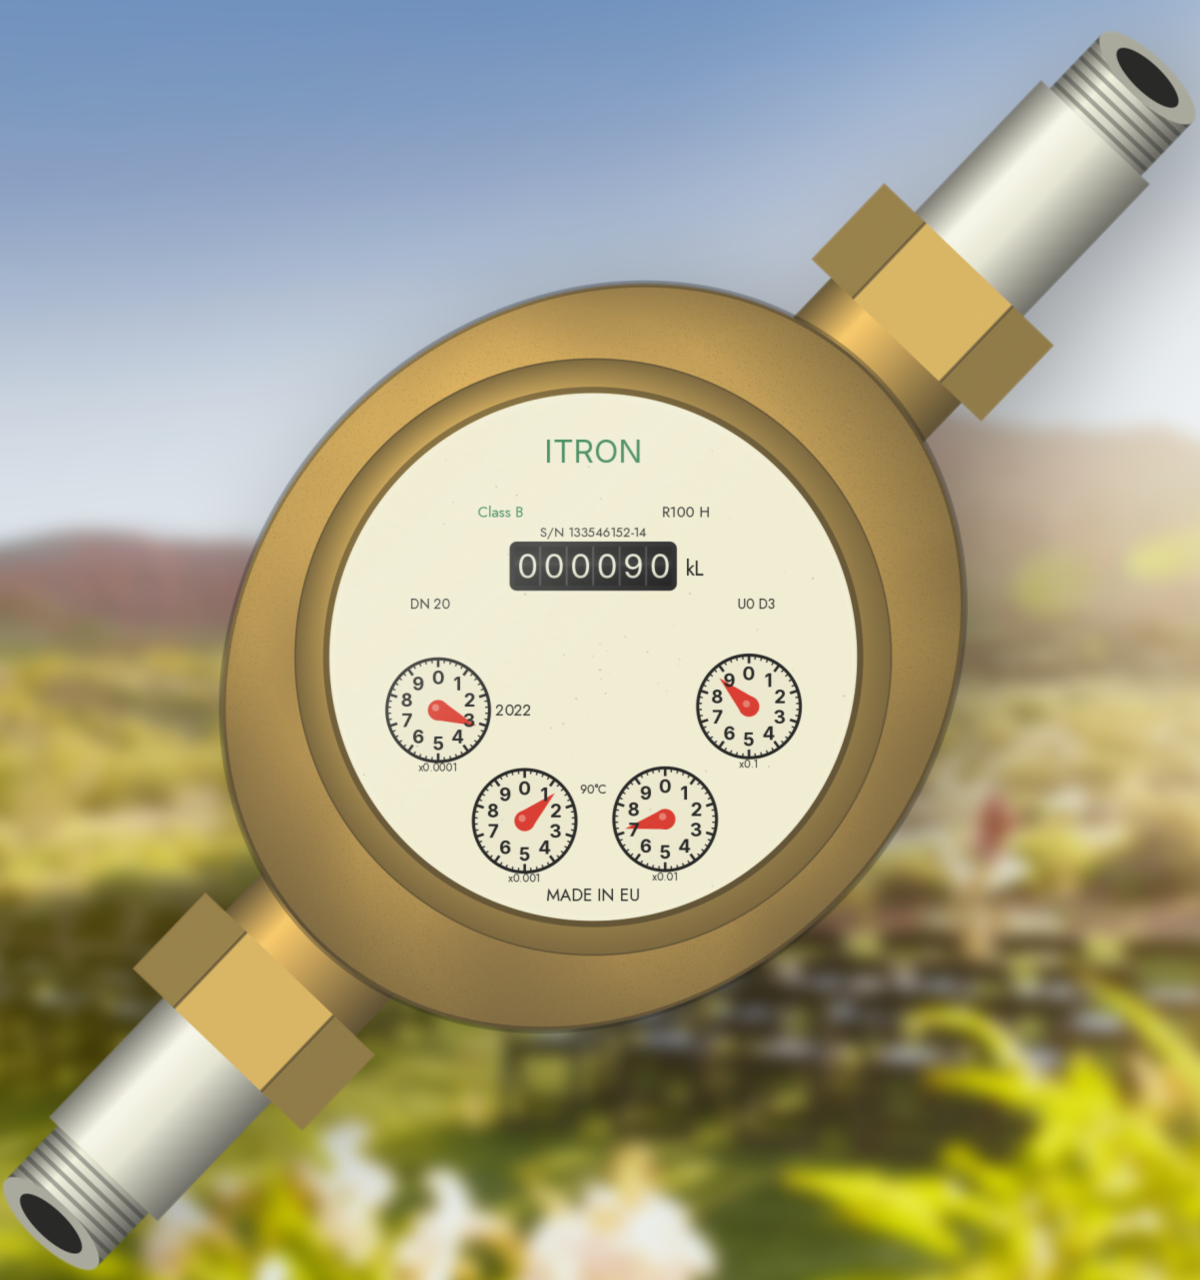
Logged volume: 90.8713 kL
